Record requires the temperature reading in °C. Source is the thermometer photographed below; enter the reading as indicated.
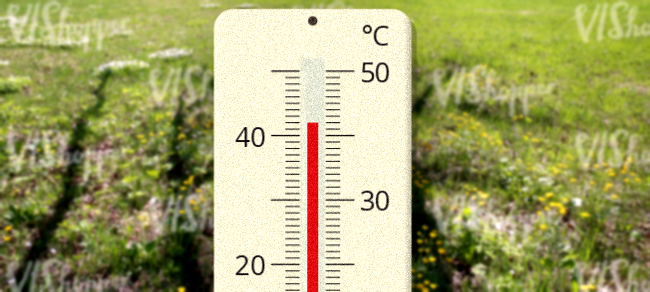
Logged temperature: 42 °C
